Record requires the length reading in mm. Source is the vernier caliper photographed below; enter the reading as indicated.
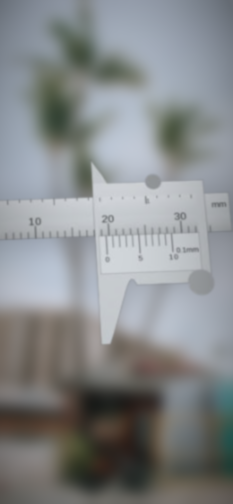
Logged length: 19.6 mm
